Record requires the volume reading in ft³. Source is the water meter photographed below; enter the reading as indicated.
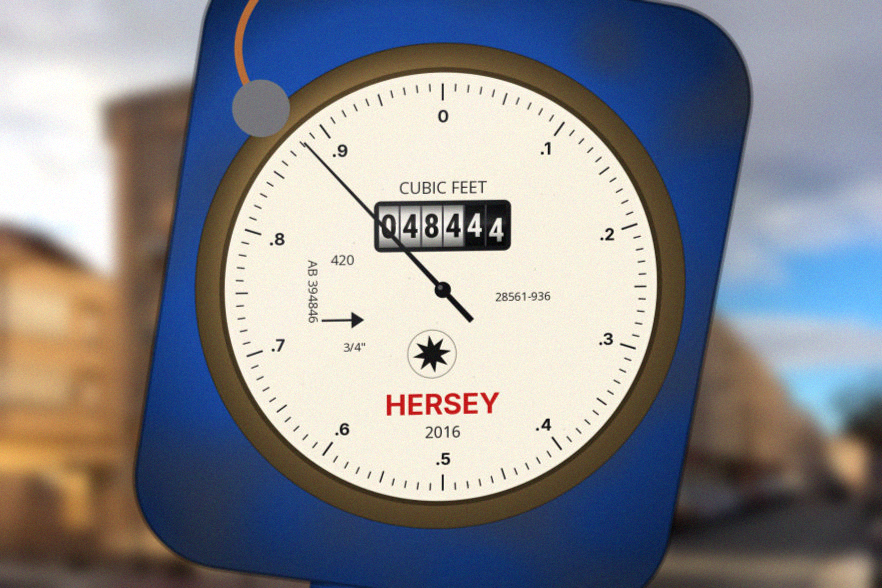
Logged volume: 48443.88 ft³
